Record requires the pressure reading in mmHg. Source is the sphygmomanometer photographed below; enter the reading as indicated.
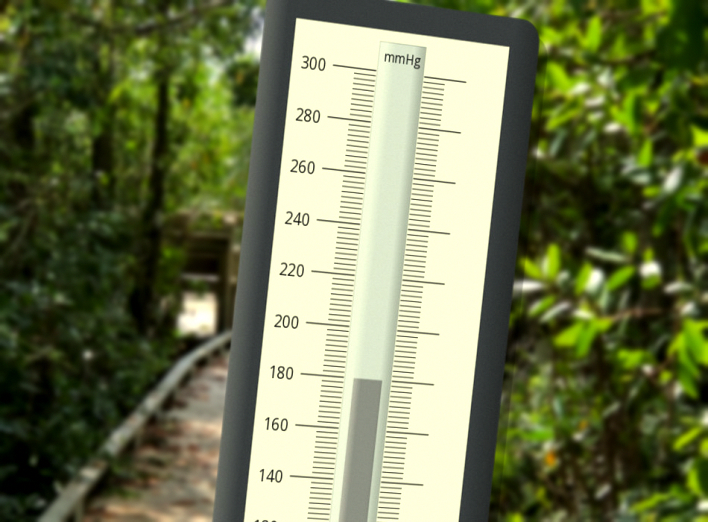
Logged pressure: 180 mmHg
